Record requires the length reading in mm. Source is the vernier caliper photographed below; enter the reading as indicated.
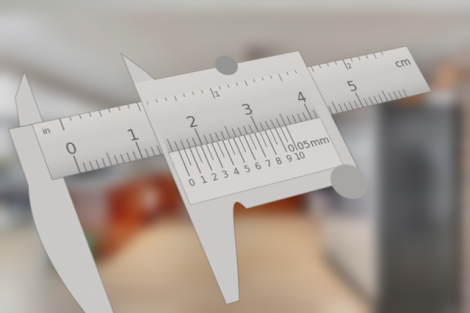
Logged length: 16.0 mm
